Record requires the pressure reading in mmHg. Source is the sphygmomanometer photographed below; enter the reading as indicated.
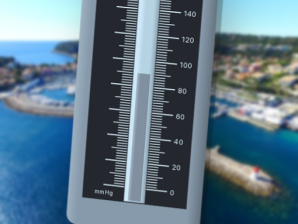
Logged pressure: 90 mmHg
